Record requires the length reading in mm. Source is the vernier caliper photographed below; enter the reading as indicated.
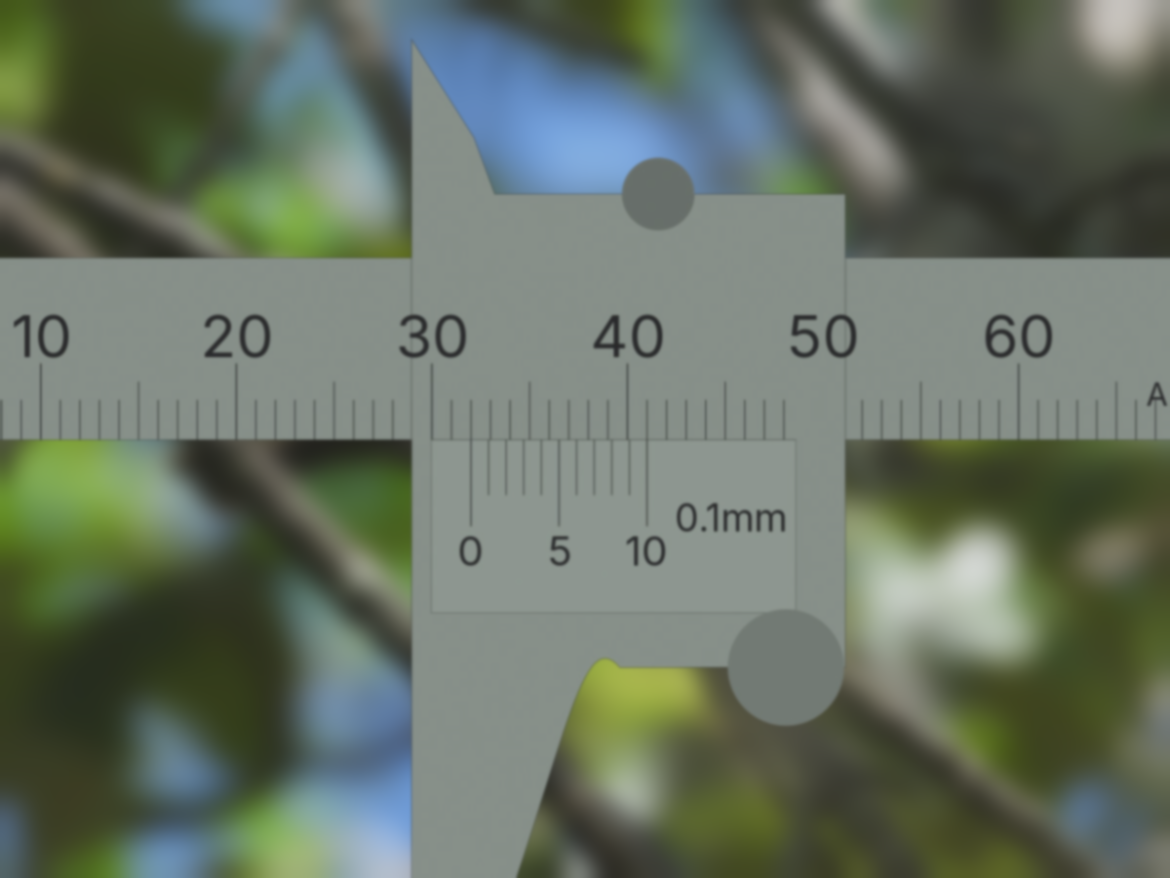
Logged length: 32.0 mm
